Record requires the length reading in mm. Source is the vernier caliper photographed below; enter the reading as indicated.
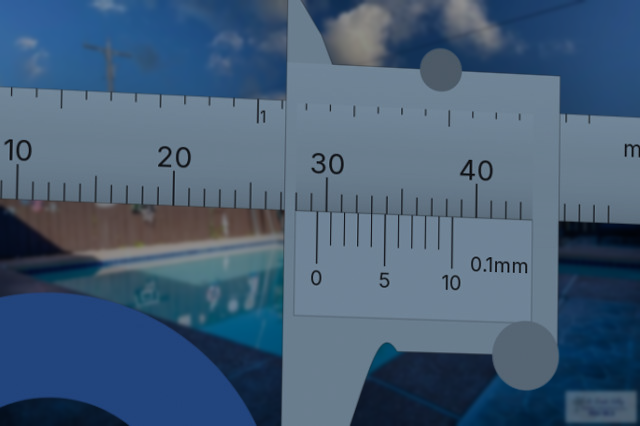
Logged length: 29.4 mm
